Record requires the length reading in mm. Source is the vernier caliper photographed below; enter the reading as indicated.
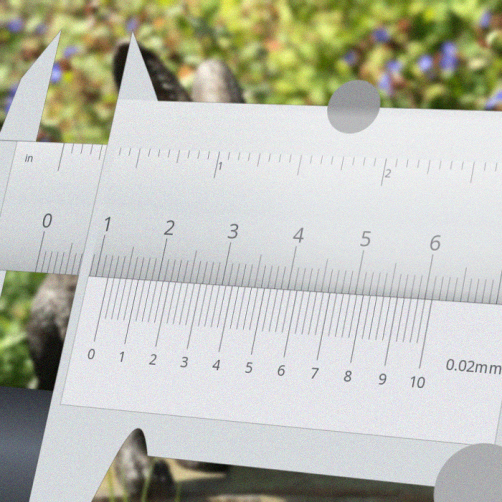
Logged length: 12.0 mm
